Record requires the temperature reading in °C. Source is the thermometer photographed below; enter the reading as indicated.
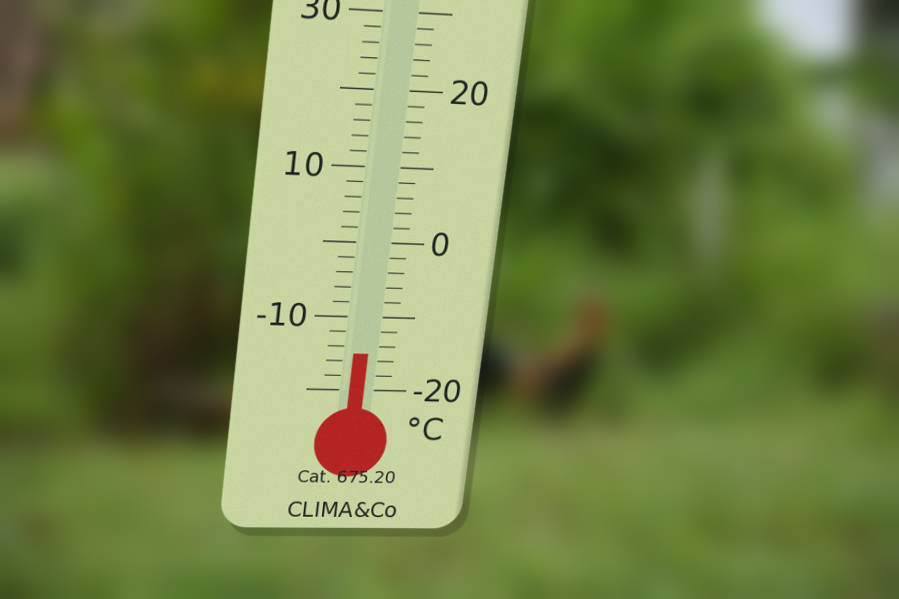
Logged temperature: -15 °C
